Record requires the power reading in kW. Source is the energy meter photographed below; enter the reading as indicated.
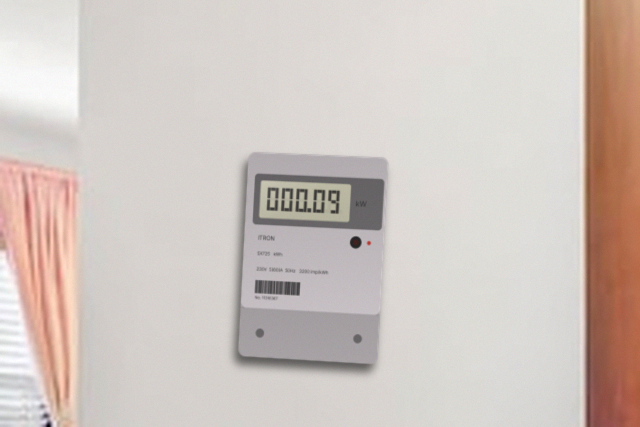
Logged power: 0.09 kW
